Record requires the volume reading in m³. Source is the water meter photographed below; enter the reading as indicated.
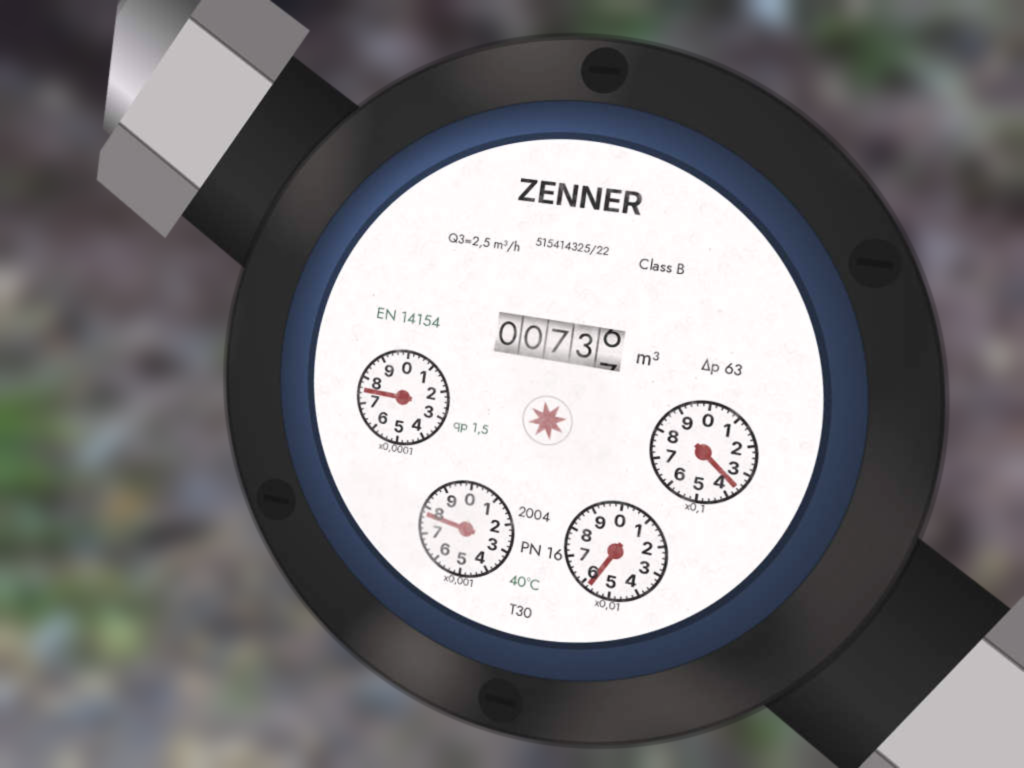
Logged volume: 736.3577 m³
